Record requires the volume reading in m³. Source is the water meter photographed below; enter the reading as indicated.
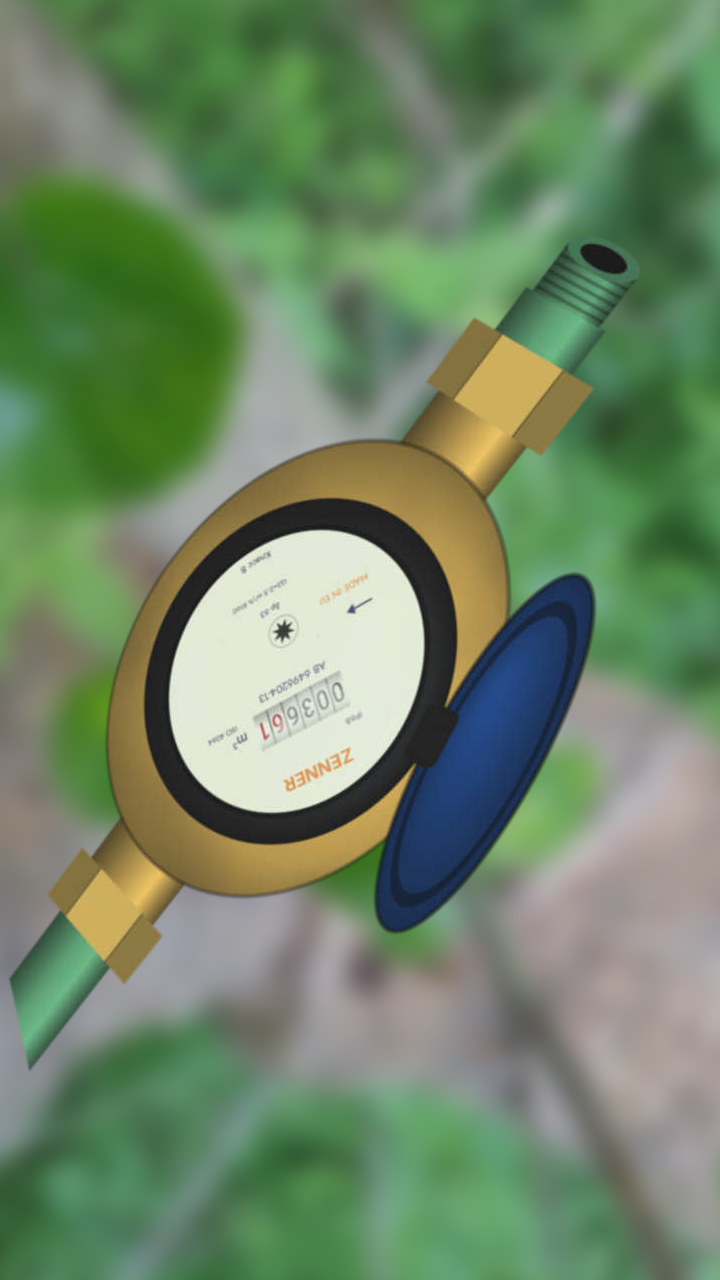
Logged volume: 36.61 m³
